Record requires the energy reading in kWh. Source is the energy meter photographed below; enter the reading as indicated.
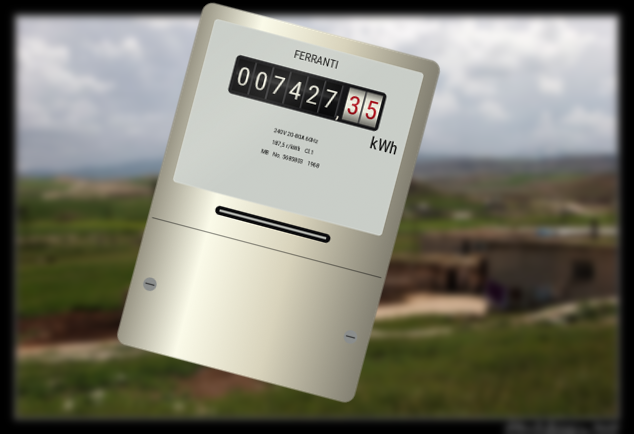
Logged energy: 7427.35 kWh
